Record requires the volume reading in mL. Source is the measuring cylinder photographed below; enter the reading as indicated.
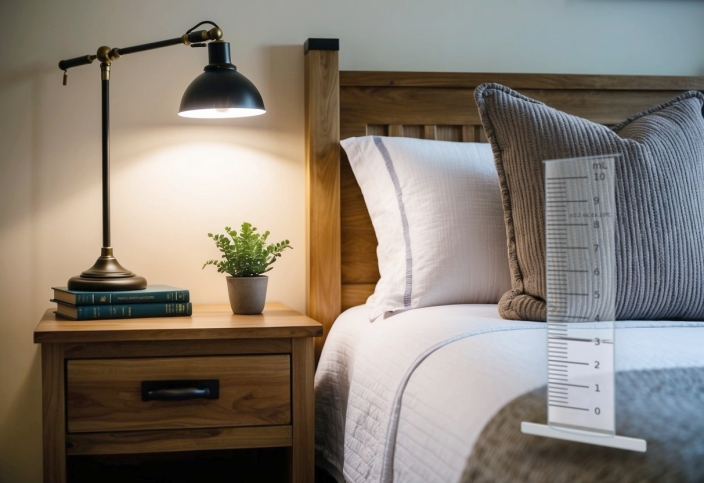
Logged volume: 3 mL
